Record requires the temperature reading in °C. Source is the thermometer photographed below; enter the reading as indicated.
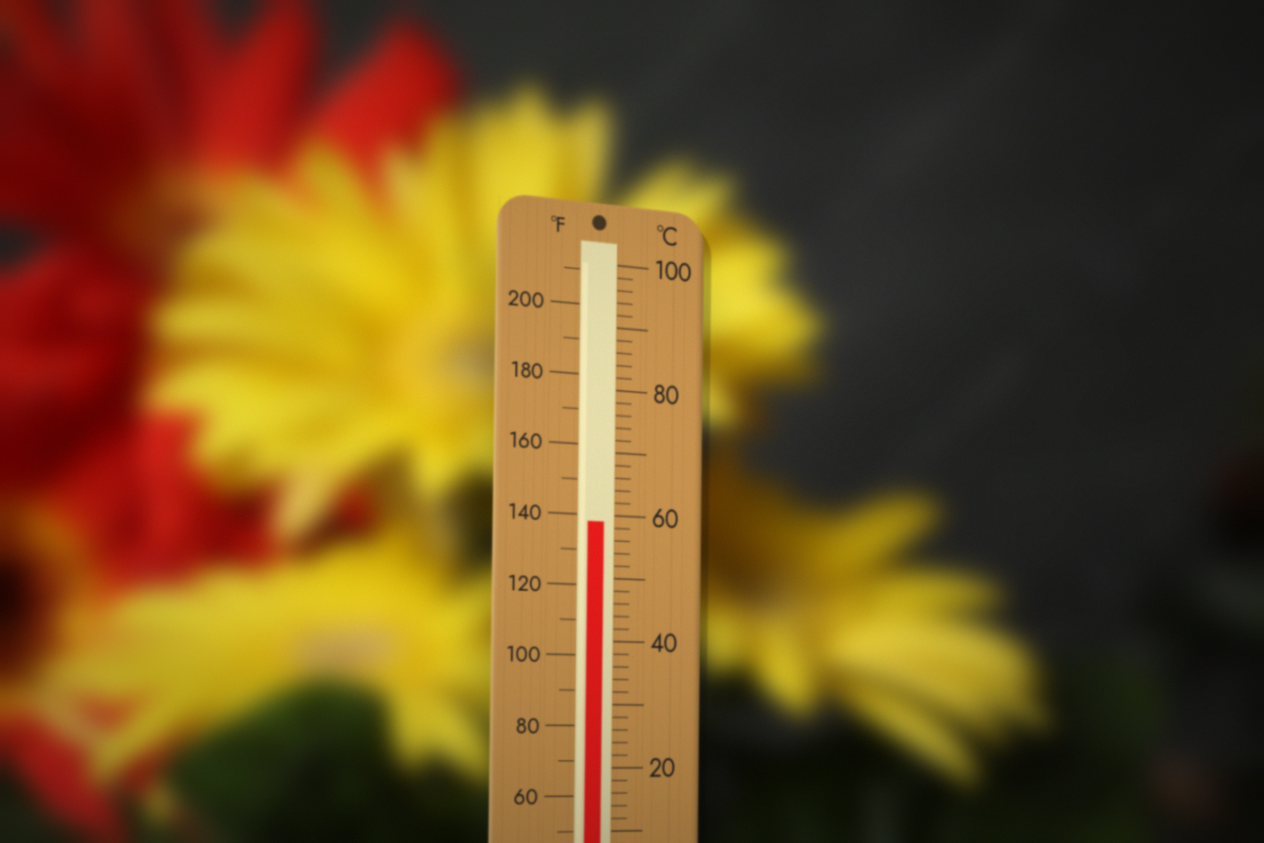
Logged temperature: 59 °C
